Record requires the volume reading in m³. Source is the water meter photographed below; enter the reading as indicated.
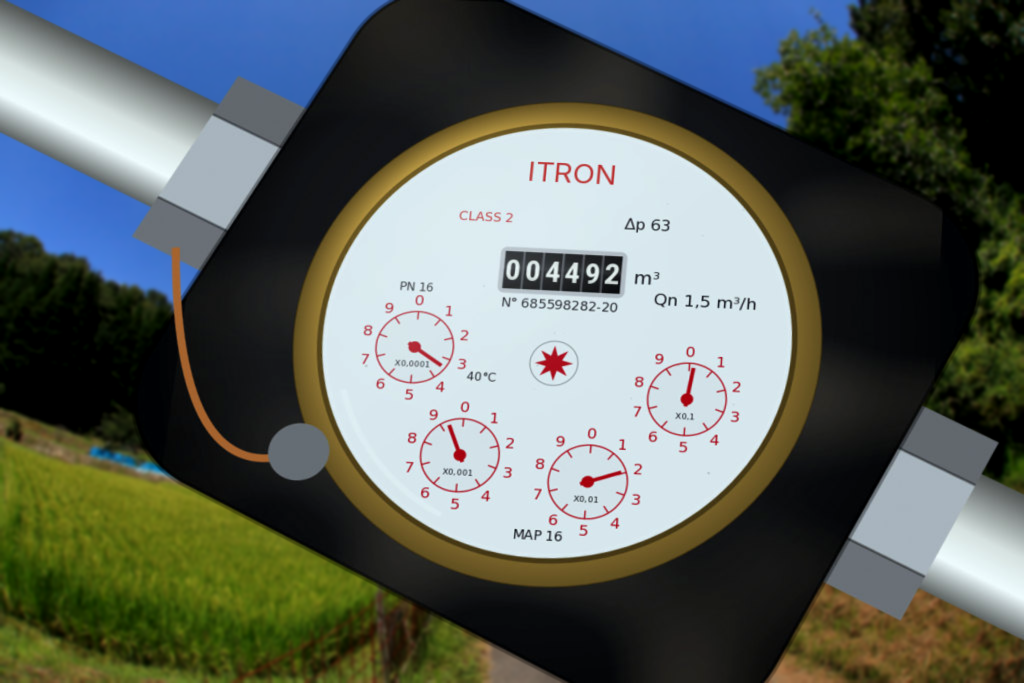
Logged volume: 4492.0193 m³
